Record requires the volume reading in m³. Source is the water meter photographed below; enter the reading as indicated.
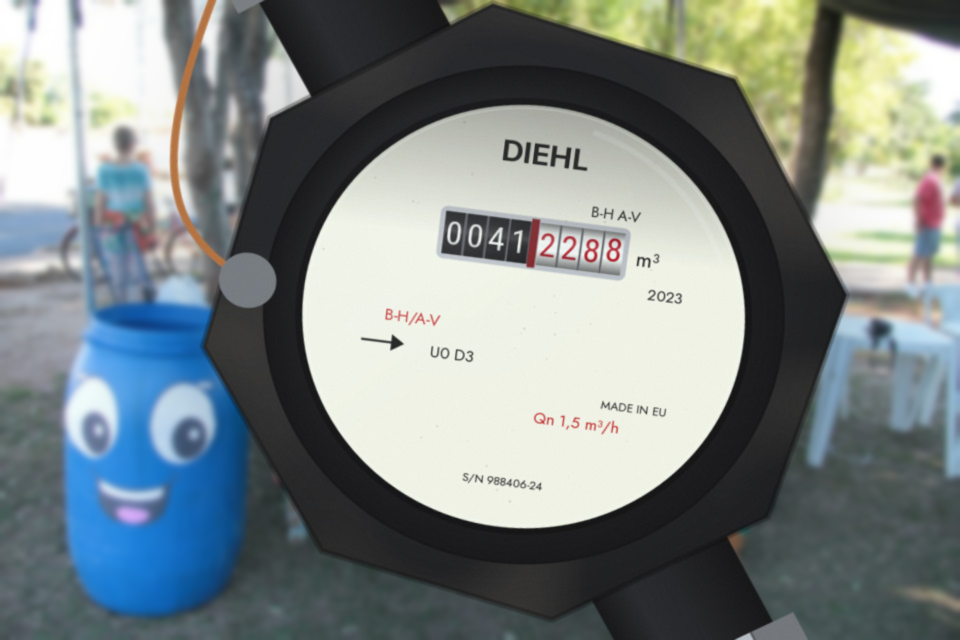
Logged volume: 41.2288 m³
